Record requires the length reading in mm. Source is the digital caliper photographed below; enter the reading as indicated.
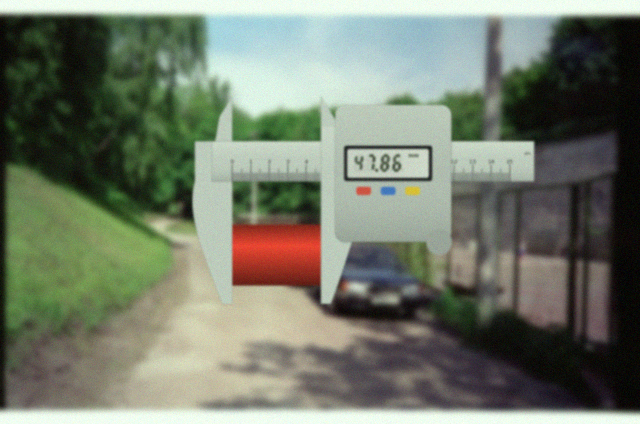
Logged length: 47.86 mm
